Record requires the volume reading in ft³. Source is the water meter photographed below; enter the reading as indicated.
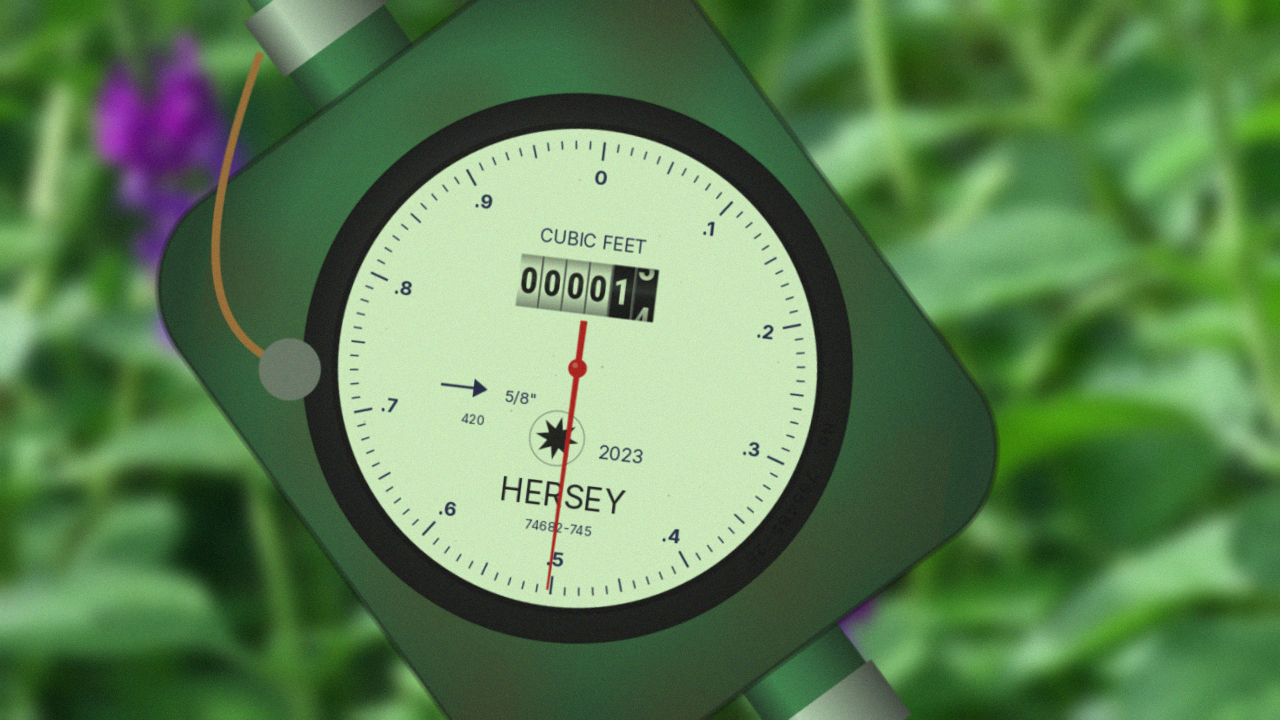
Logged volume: 13.50 ft³
